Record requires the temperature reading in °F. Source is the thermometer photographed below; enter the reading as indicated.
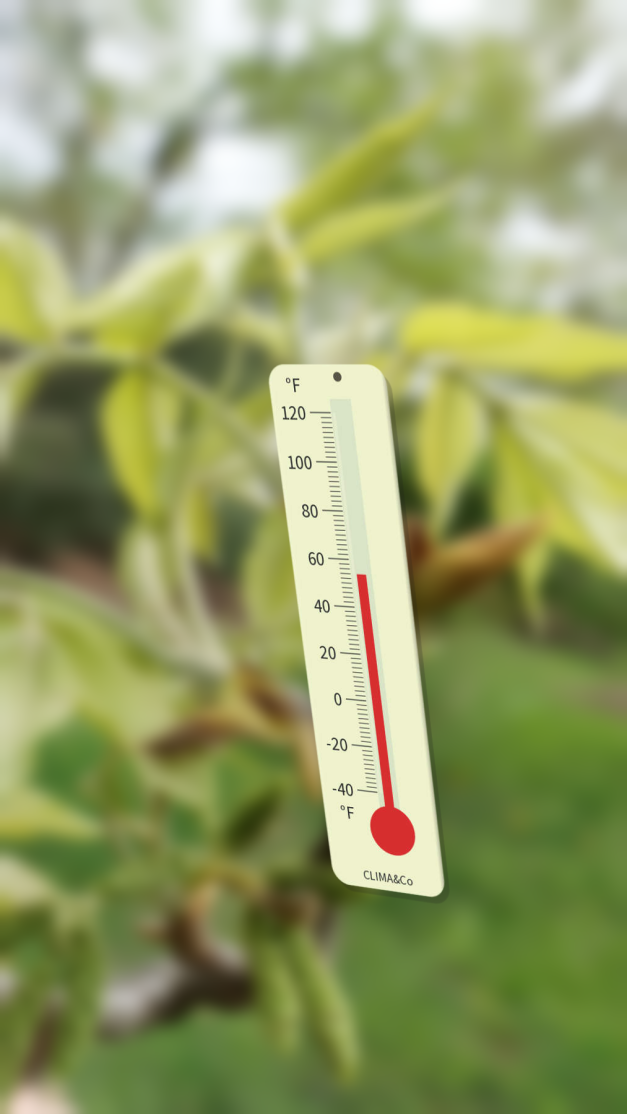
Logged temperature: 54 °F
